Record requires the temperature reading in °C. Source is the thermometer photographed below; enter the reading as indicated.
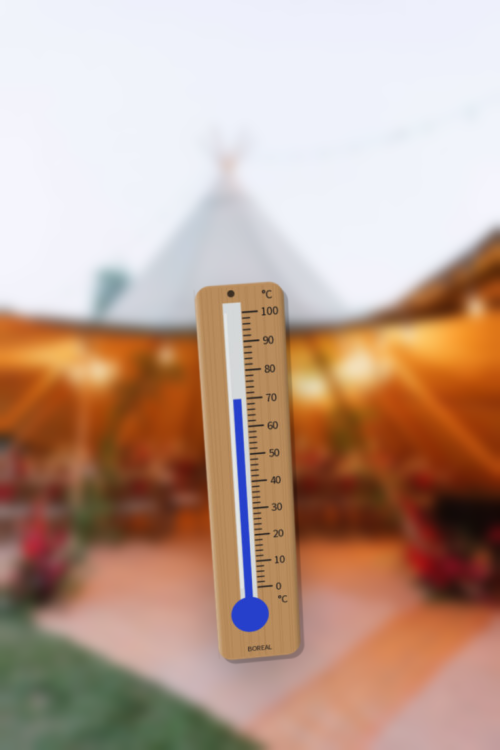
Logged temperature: 70 °C
